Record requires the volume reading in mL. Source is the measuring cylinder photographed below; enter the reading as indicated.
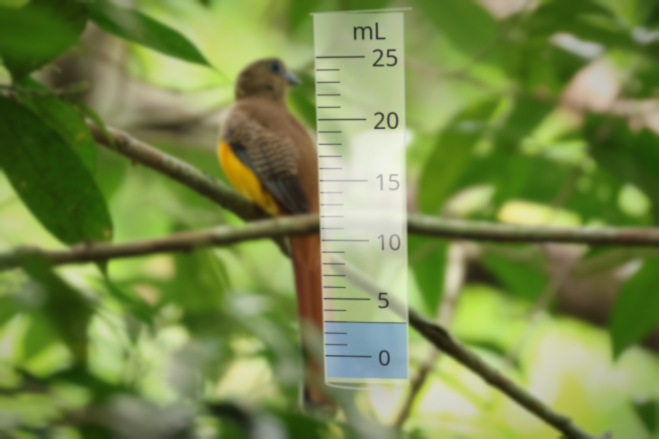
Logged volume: 3 mL
